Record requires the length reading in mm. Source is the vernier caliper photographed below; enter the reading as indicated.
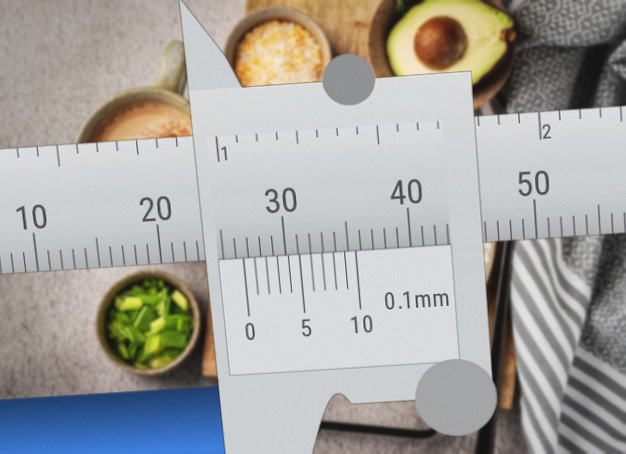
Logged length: 26.6 mm
